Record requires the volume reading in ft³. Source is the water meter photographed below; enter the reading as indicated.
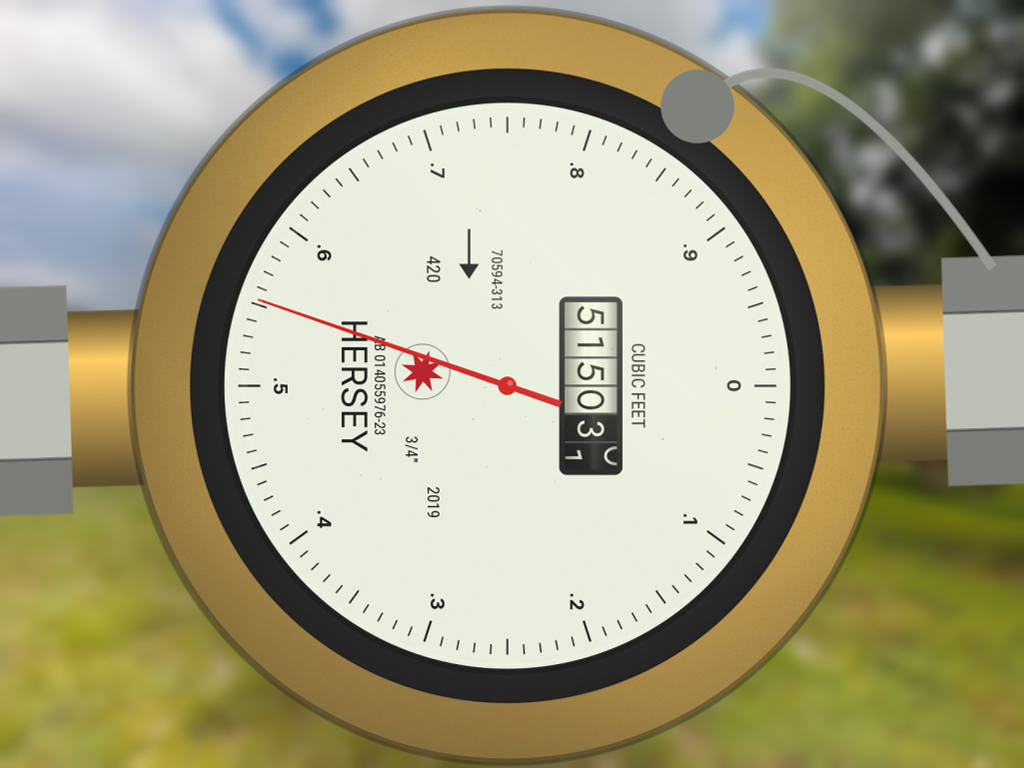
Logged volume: 515030.55 ft³
